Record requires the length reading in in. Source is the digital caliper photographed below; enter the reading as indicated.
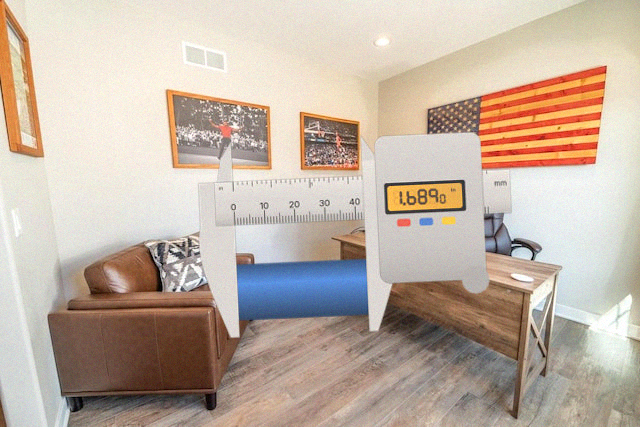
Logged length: 1.6890 in
